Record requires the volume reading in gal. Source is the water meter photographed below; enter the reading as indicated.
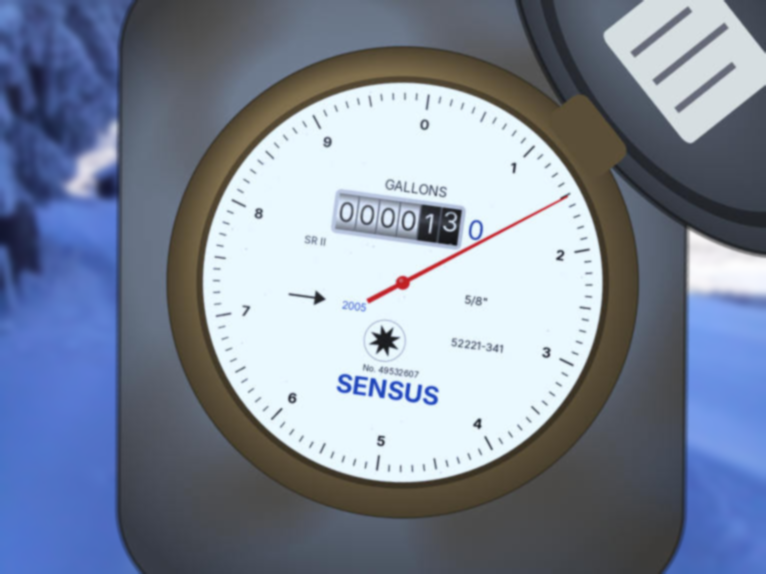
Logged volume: 131.5 gal
